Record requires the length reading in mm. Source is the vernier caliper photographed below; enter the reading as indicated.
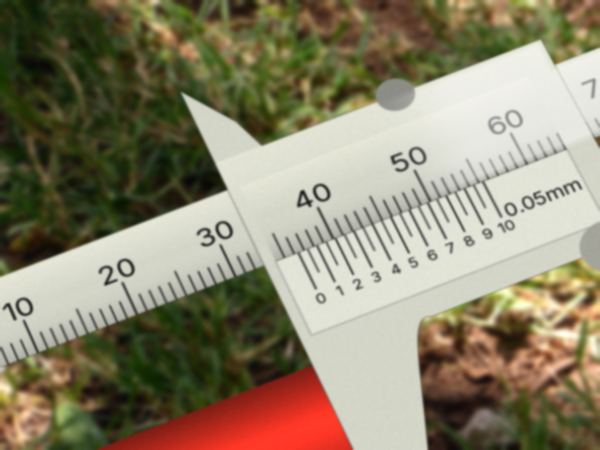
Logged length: 36.4 mm
